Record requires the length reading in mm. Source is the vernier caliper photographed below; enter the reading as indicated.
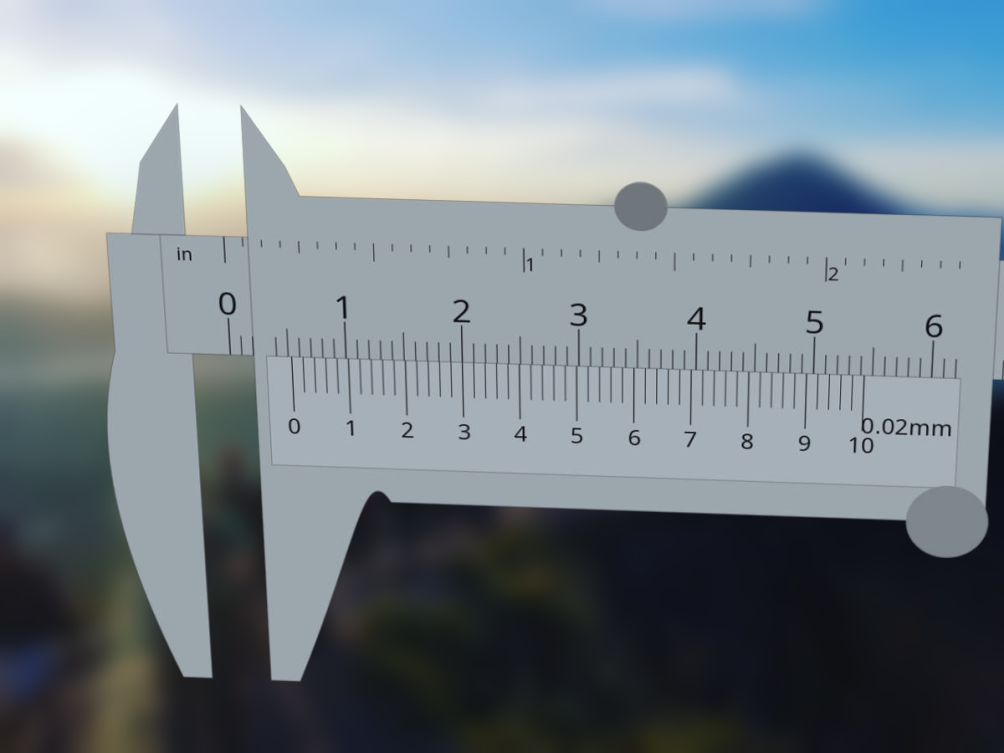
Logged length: 5.3 mm
